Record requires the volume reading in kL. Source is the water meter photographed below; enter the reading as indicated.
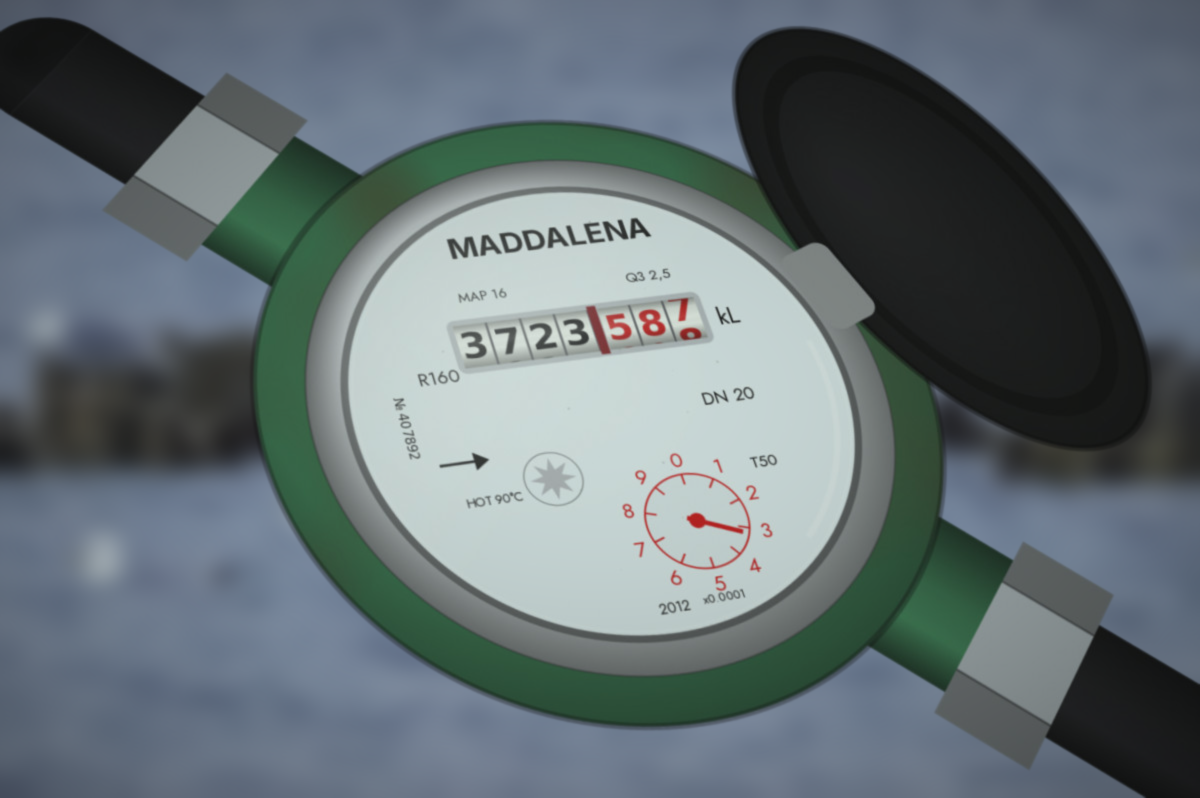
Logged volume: 3723.5873 kL
